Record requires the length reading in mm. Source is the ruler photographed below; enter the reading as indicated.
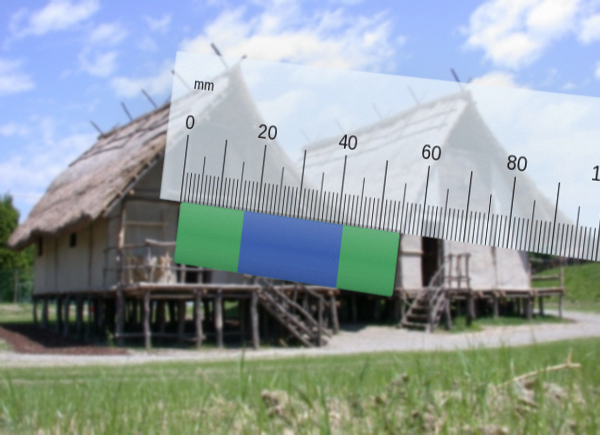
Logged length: 55 mm
